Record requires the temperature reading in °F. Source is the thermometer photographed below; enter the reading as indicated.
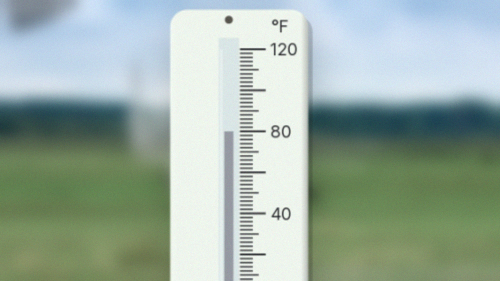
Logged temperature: 80 °F
